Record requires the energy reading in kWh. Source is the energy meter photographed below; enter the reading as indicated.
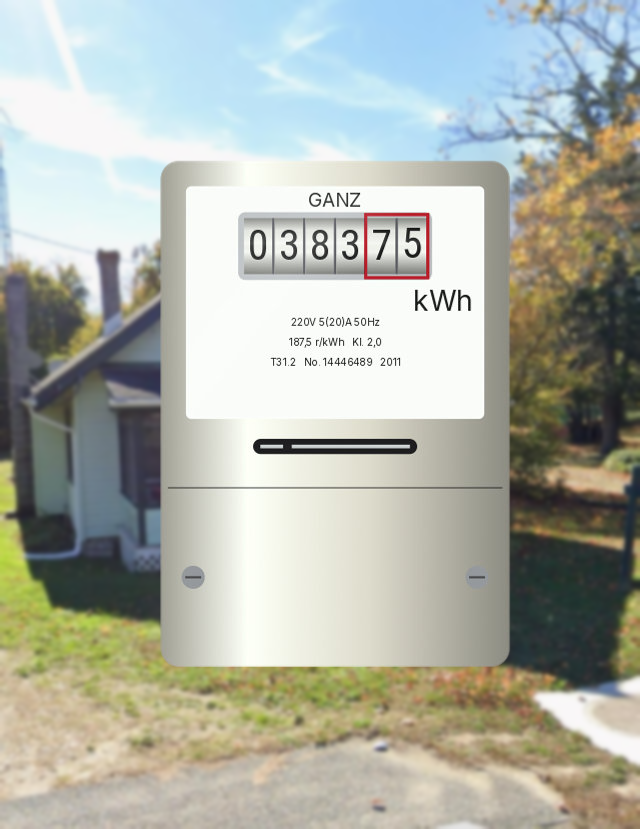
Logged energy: 383.75 kWh
